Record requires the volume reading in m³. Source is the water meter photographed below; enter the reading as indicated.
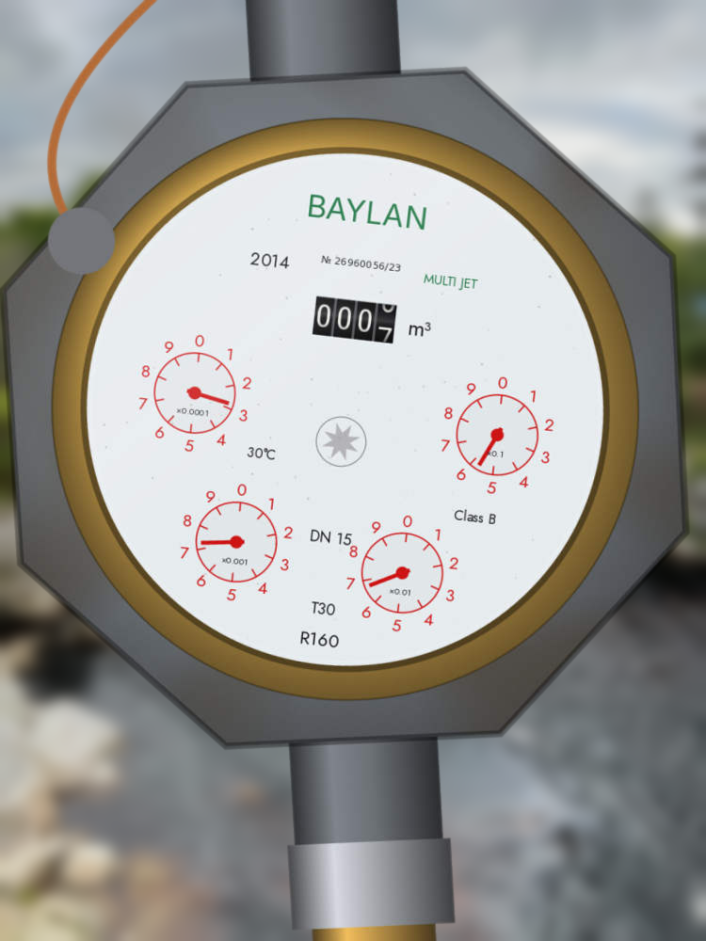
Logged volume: 6.5672 m³
